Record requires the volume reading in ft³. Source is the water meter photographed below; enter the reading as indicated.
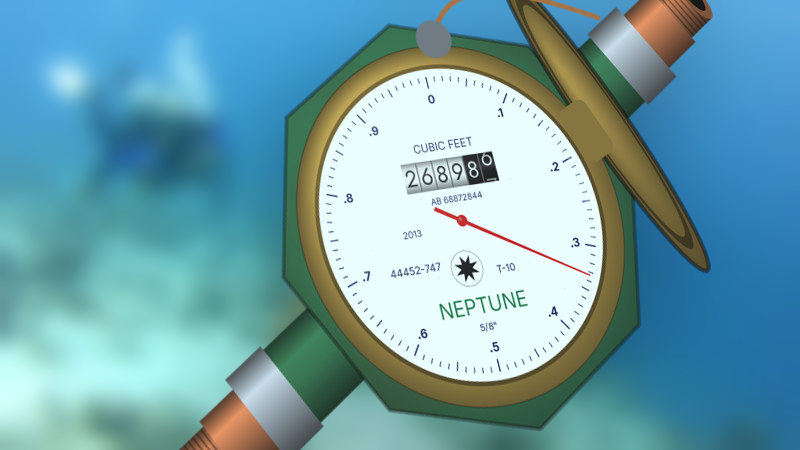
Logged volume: 268986.33 ft³
